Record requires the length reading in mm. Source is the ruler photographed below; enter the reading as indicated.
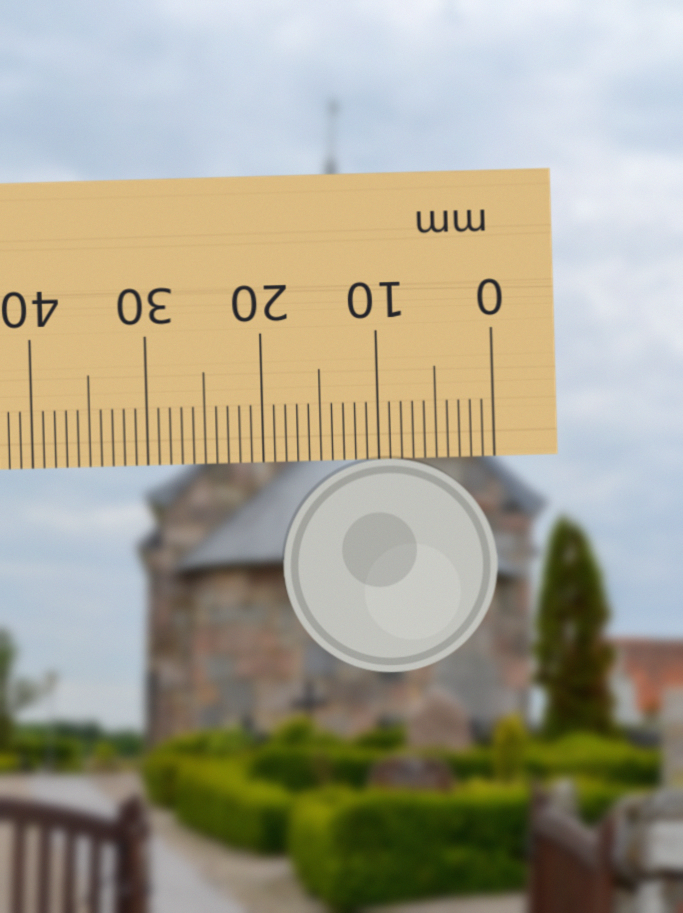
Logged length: 18.5 mm
